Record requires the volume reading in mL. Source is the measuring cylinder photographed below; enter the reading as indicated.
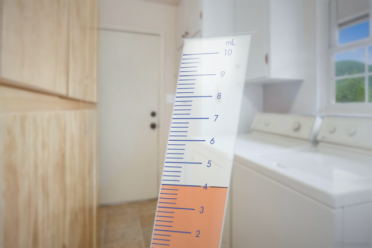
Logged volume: 4 mL
